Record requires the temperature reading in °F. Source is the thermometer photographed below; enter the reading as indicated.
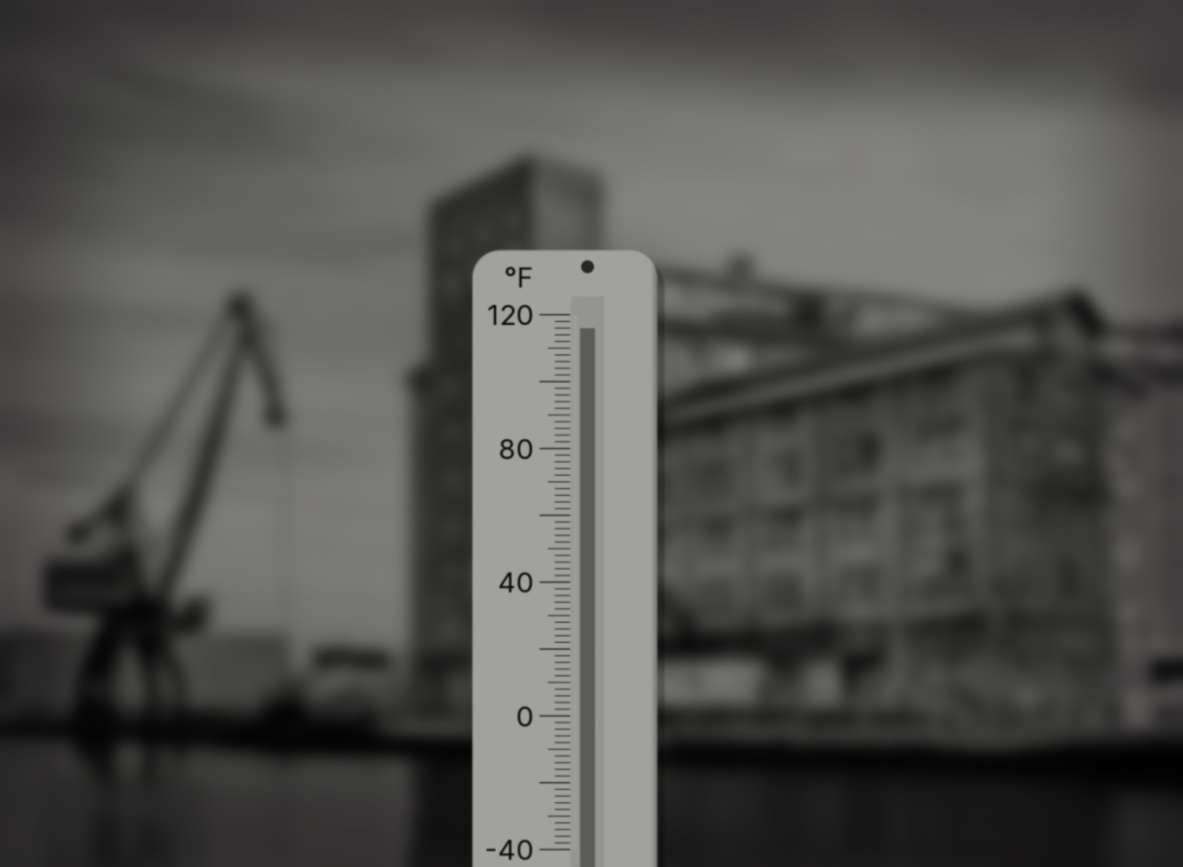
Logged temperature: 116 °F
